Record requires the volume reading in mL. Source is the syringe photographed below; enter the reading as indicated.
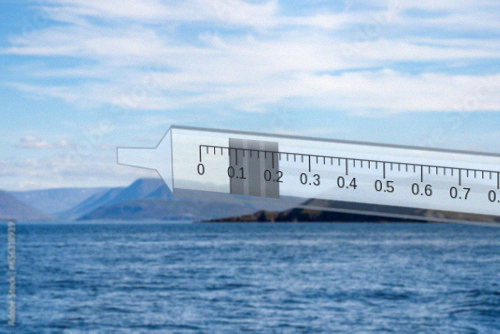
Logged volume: 0.08 mL
